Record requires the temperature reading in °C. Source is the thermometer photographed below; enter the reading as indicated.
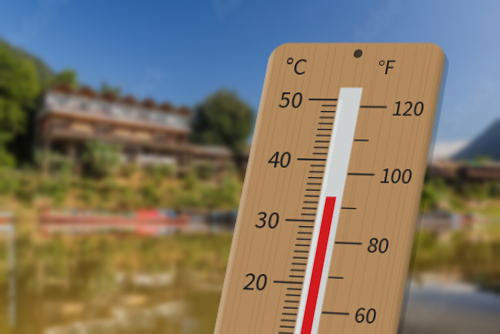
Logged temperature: 34 °C
